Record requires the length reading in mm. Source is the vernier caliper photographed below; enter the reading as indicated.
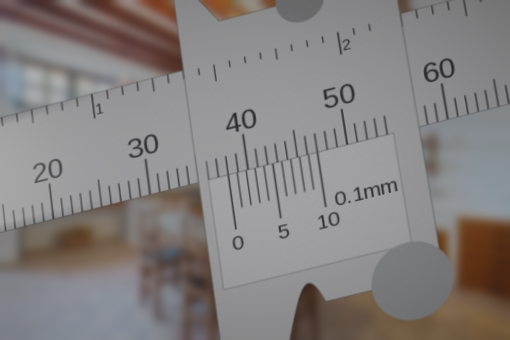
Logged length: 38.0 mm
